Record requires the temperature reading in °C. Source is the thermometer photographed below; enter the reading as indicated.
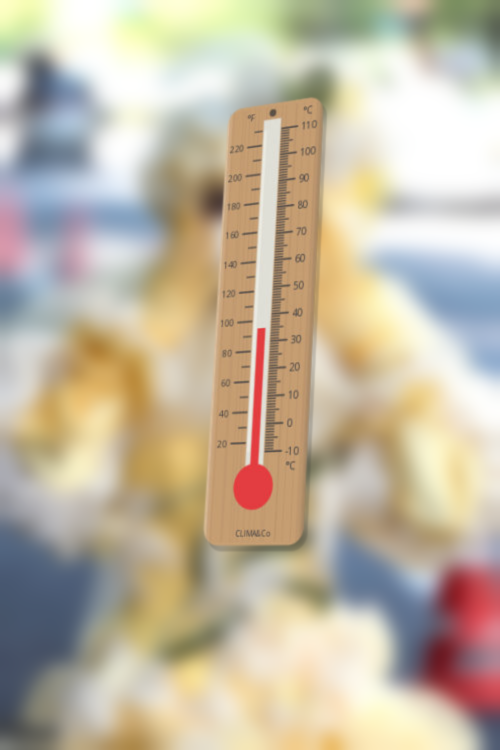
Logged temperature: 35 °C
